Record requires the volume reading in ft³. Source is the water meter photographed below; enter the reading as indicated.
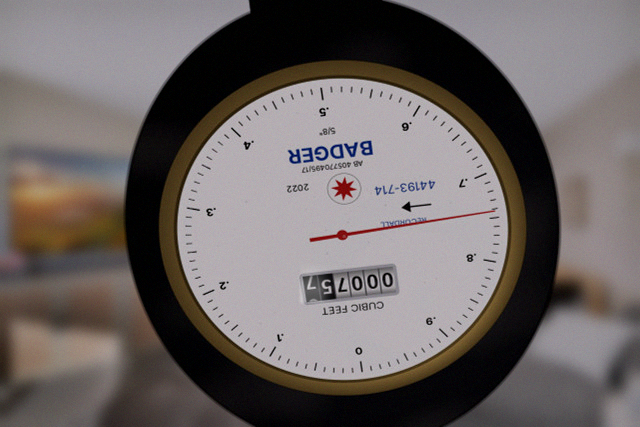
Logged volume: 756.74 ft³
